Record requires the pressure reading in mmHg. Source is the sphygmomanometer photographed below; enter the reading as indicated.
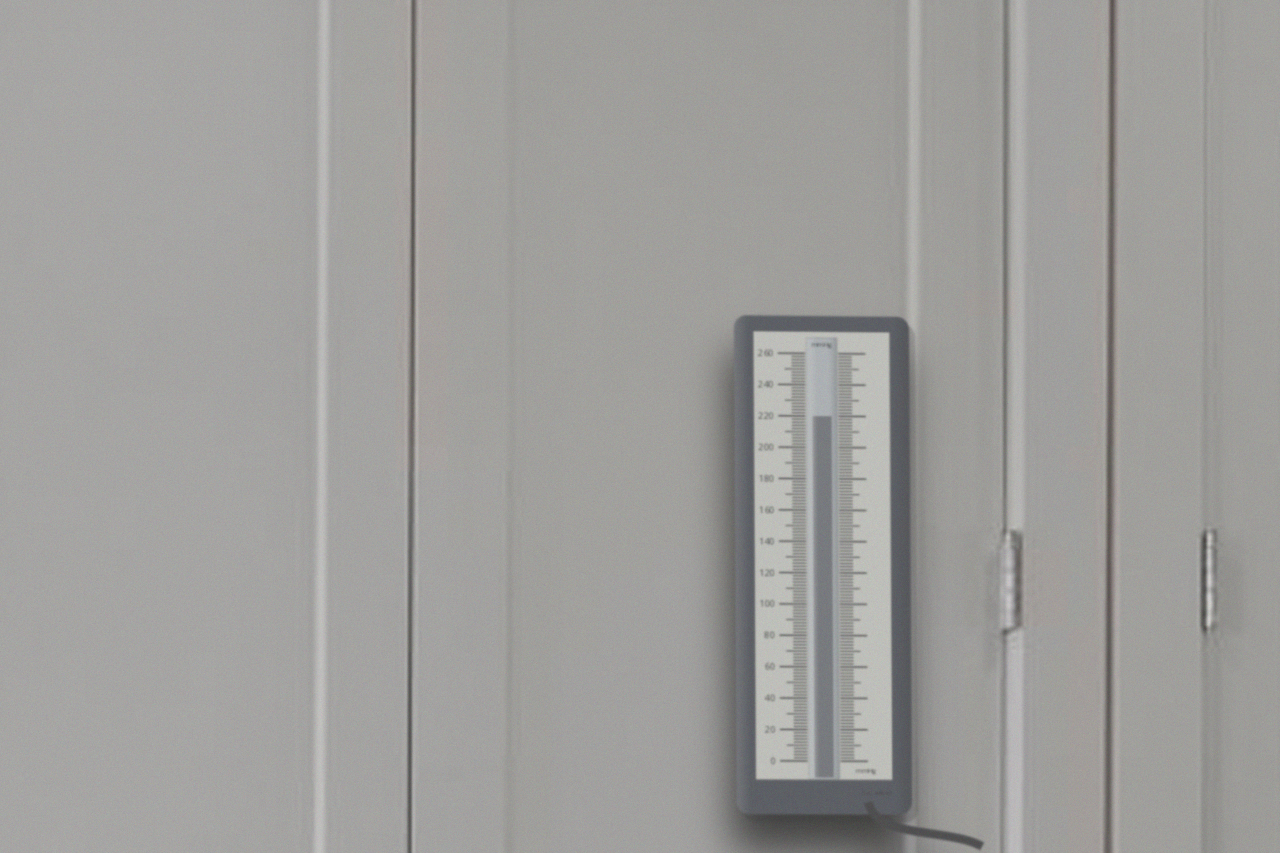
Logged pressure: 220 mmHg
